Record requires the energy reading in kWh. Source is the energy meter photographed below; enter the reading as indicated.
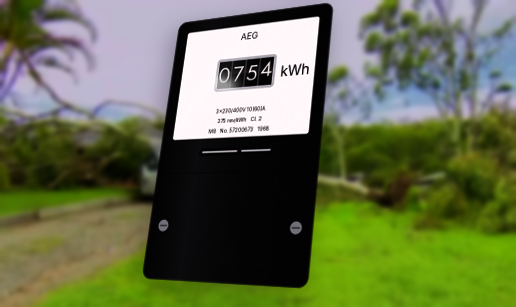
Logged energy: 754 kWh
